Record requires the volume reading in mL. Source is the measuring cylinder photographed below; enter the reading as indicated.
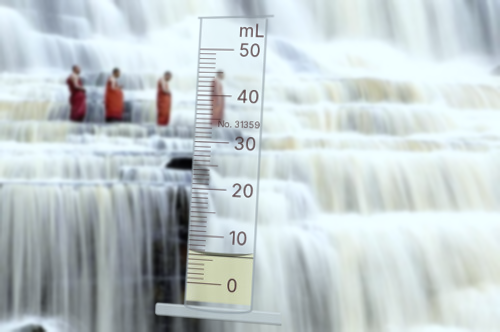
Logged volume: 6 mL
